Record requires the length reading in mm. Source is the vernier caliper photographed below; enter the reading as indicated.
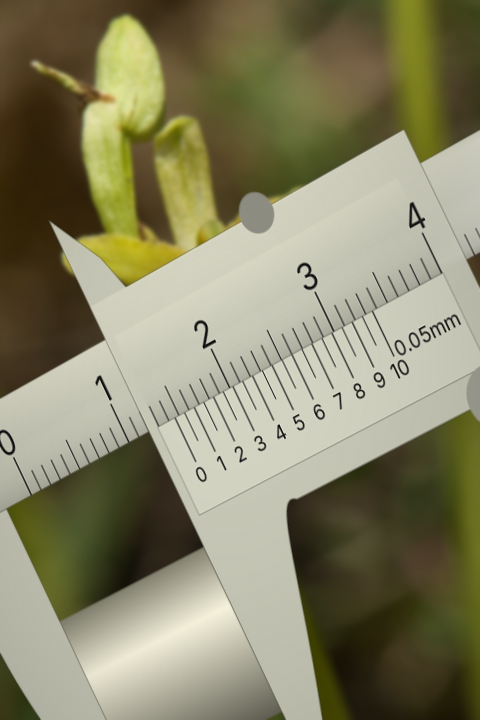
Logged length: 14.6 mm
